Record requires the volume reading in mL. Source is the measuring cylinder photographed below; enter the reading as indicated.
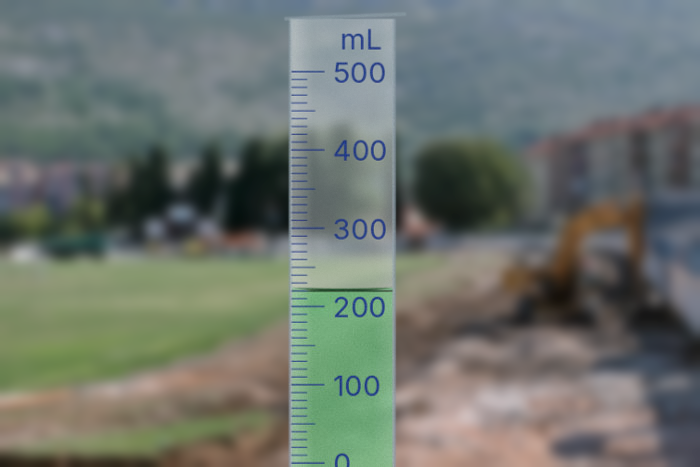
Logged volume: 220 mL
